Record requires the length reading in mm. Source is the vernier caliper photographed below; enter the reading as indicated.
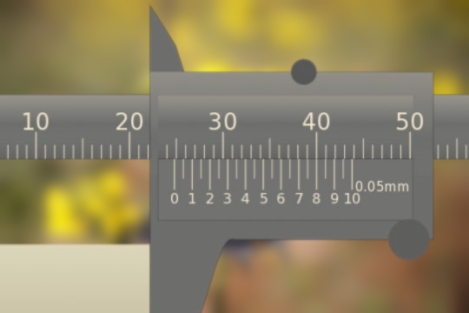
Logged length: 24.8 mm
